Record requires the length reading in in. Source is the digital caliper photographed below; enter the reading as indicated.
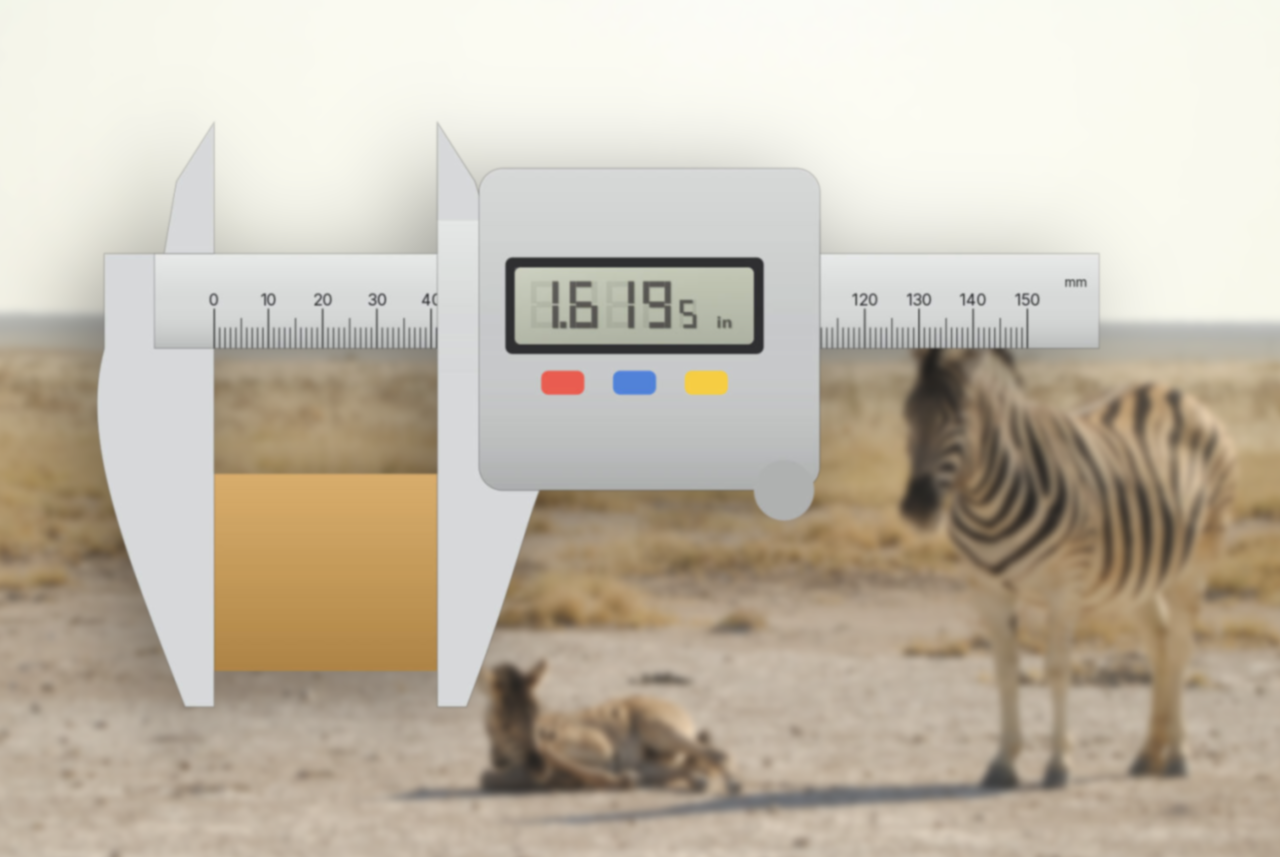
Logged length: 1.6195 in
